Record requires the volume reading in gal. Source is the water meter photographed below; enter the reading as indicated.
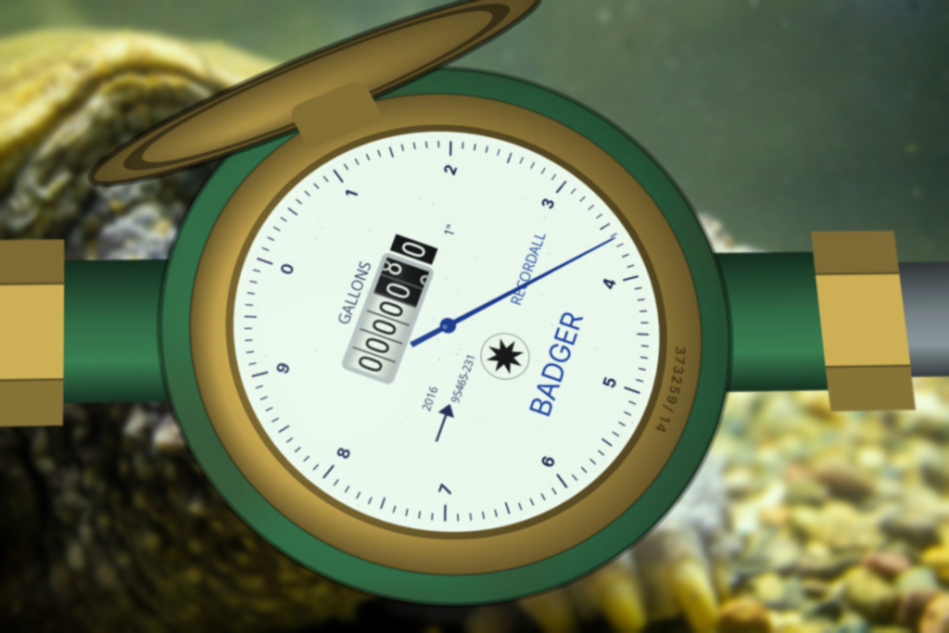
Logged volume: 83.6 gal
